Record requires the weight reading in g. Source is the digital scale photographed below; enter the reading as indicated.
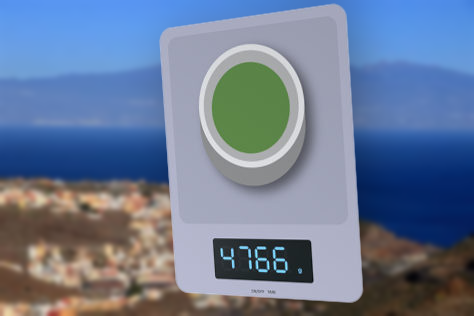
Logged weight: 4766 g
